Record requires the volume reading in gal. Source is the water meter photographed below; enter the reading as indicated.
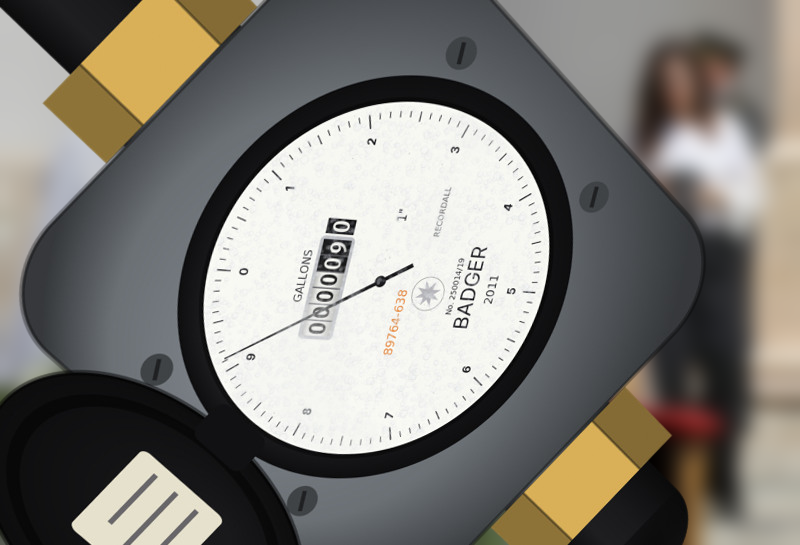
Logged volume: 89.1 gal
